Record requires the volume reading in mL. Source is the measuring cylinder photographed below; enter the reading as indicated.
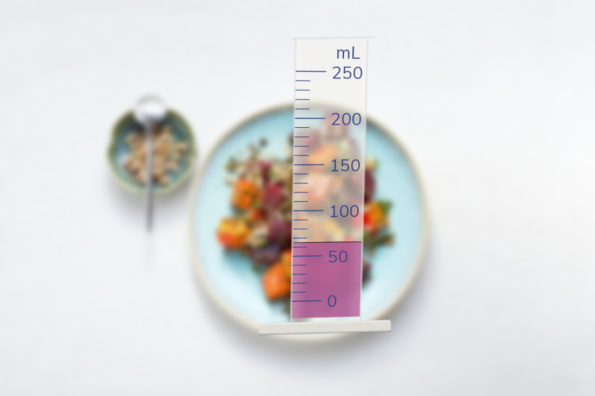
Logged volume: 65 mL
